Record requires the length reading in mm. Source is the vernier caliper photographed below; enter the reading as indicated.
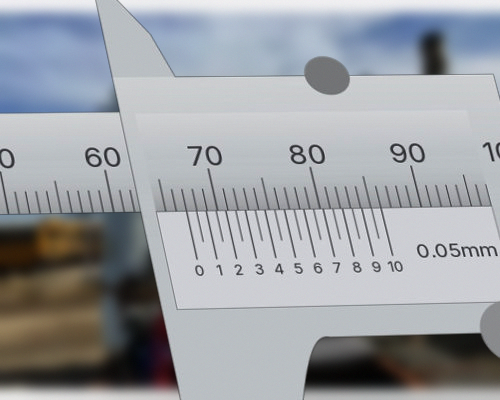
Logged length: 67.0 mm
